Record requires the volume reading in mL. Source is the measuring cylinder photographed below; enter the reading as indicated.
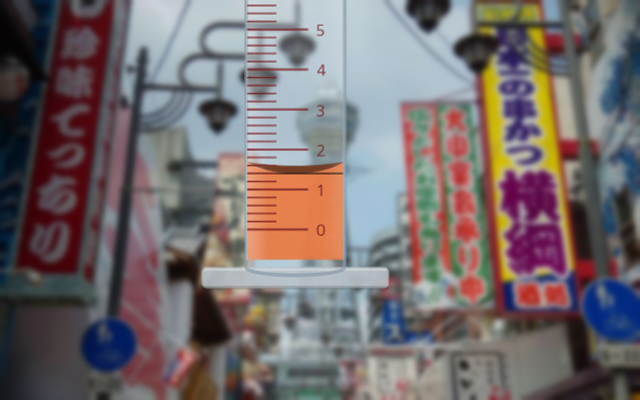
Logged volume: 1.4 mL
